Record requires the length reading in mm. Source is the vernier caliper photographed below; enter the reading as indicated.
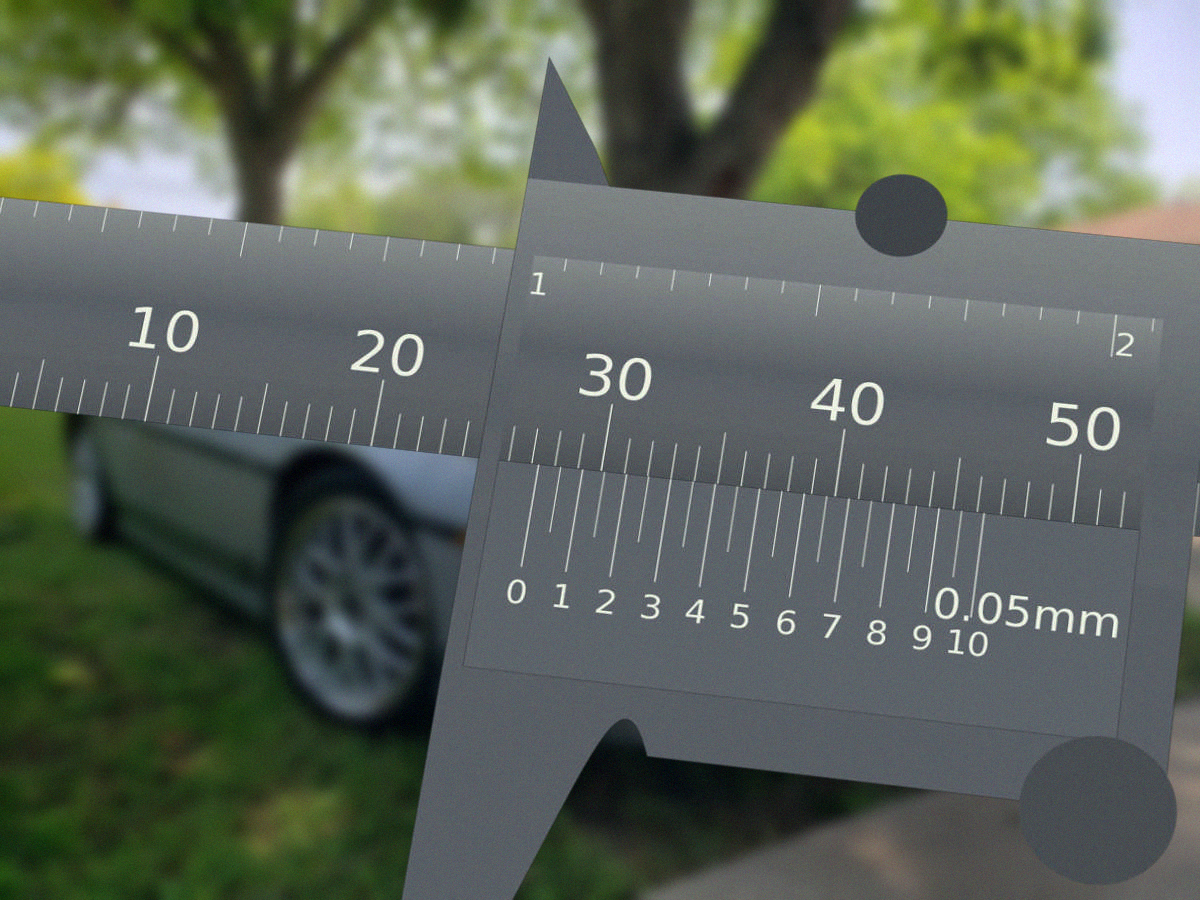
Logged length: 27.30 mm
